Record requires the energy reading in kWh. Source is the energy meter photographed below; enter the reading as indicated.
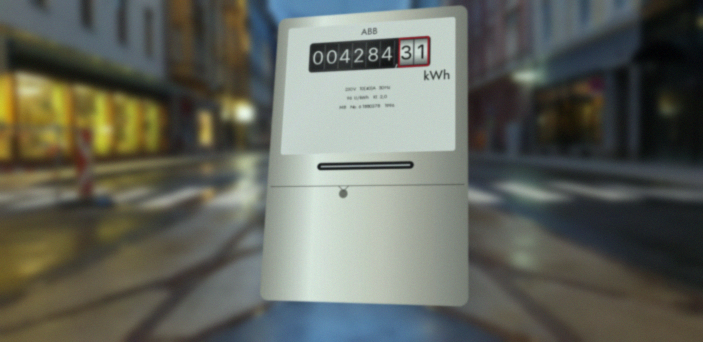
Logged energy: 4284.31 kWh
